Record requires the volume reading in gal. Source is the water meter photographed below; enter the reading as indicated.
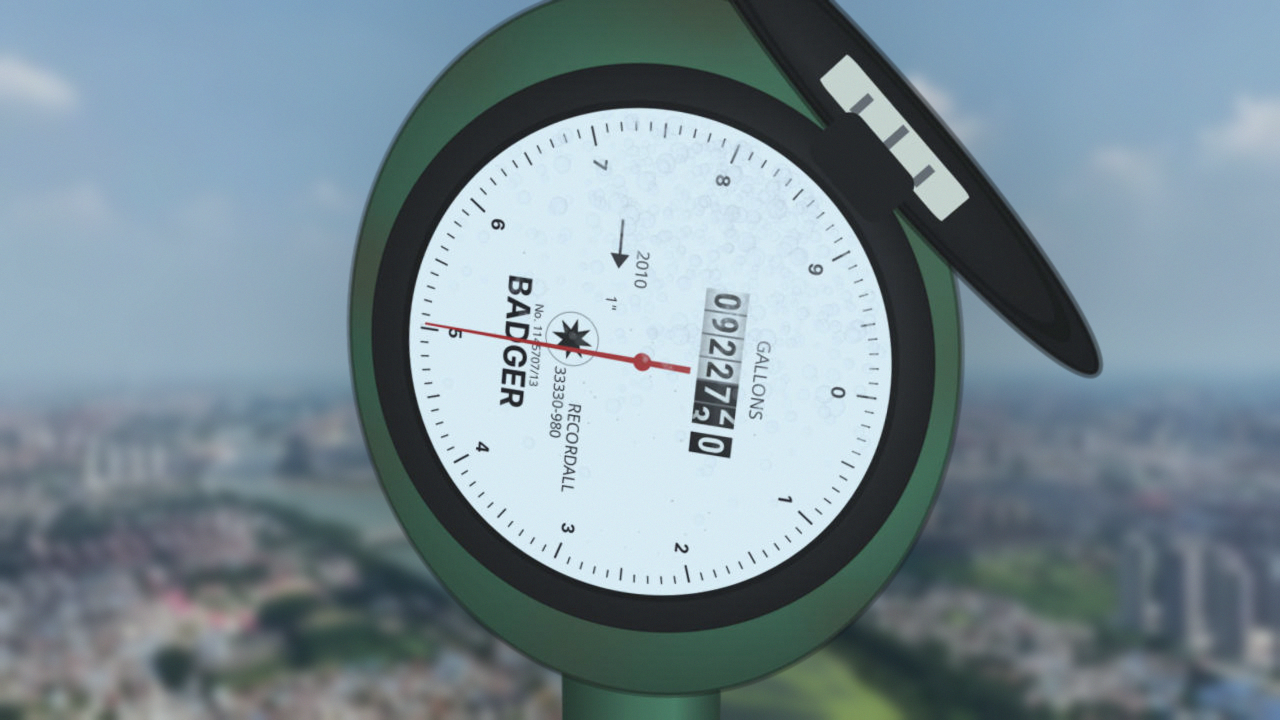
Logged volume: 922725.0 gal
